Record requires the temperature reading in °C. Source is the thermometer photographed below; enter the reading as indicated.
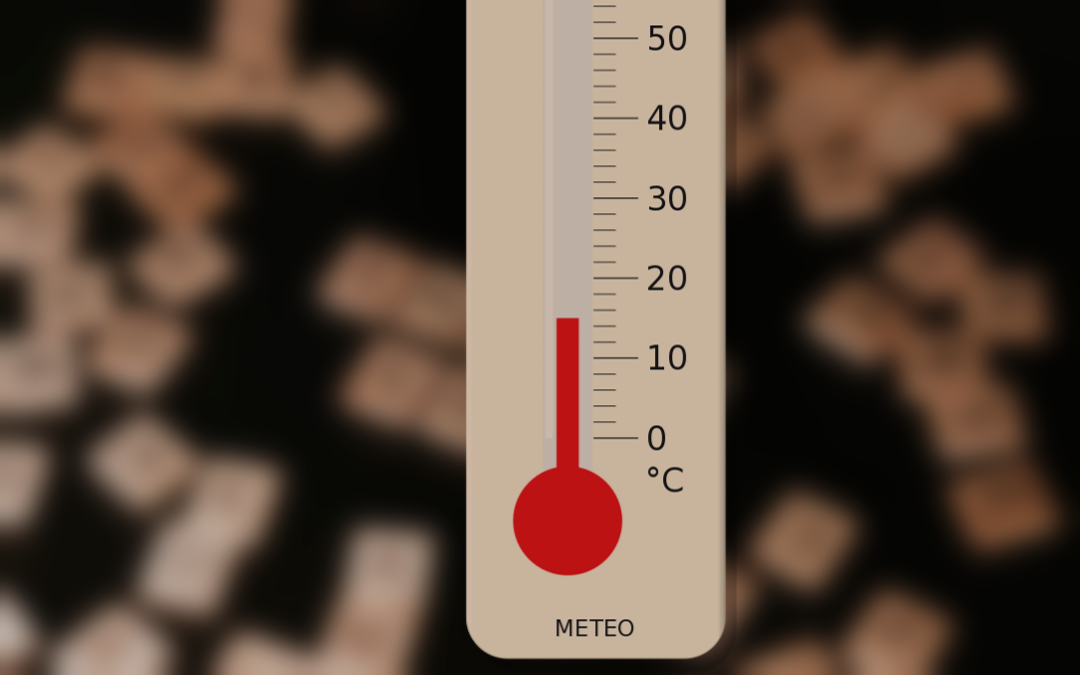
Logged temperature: 15 °C
